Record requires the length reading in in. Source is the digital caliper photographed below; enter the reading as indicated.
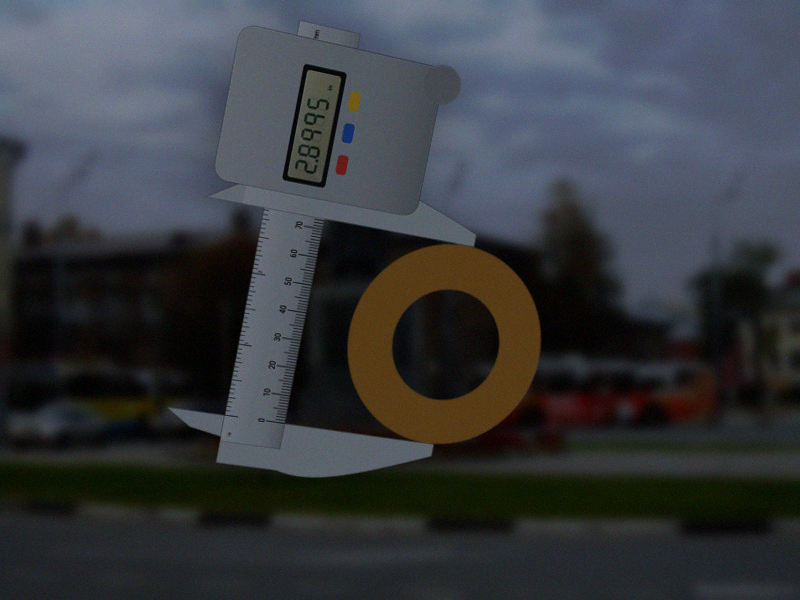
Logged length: 2.8995 in
